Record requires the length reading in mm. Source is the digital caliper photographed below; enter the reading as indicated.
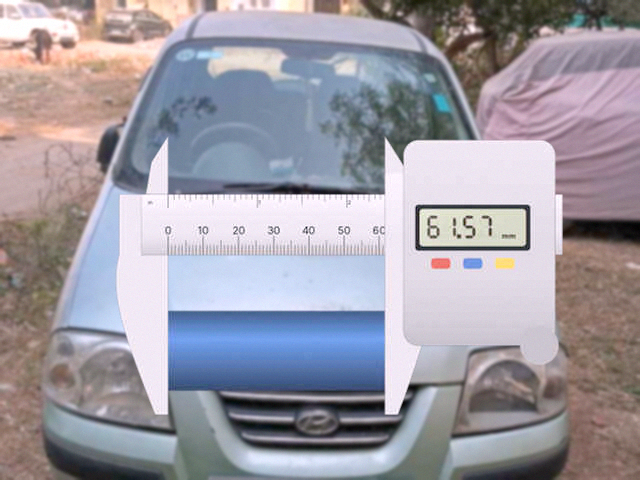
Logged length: 61.57 mm
